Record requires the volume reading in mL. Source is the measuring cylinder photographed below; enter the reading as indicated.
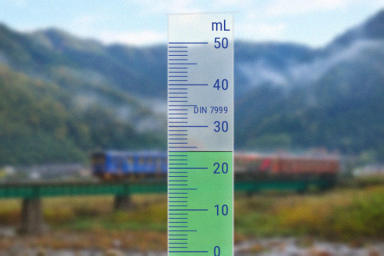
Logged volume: 24 mL
